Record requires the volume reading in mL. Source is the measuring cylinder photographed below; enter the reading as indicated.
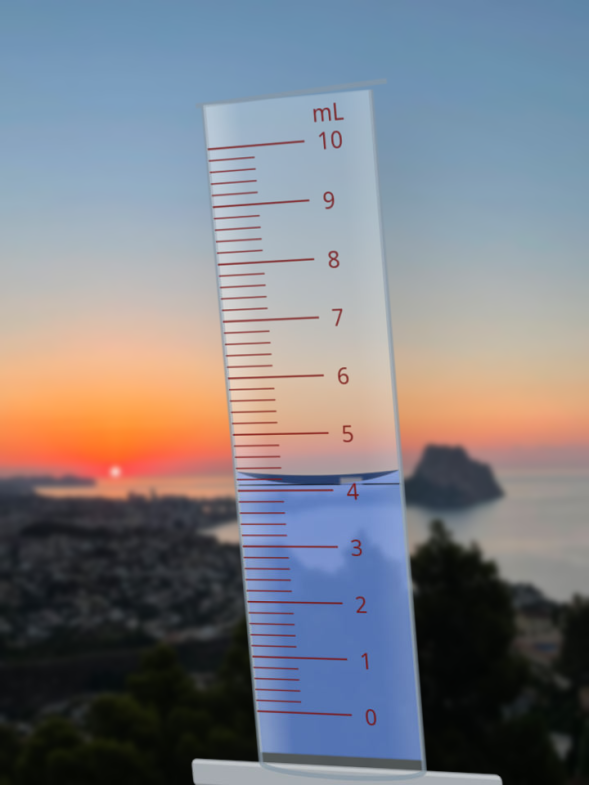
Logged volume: 4.1 mL
